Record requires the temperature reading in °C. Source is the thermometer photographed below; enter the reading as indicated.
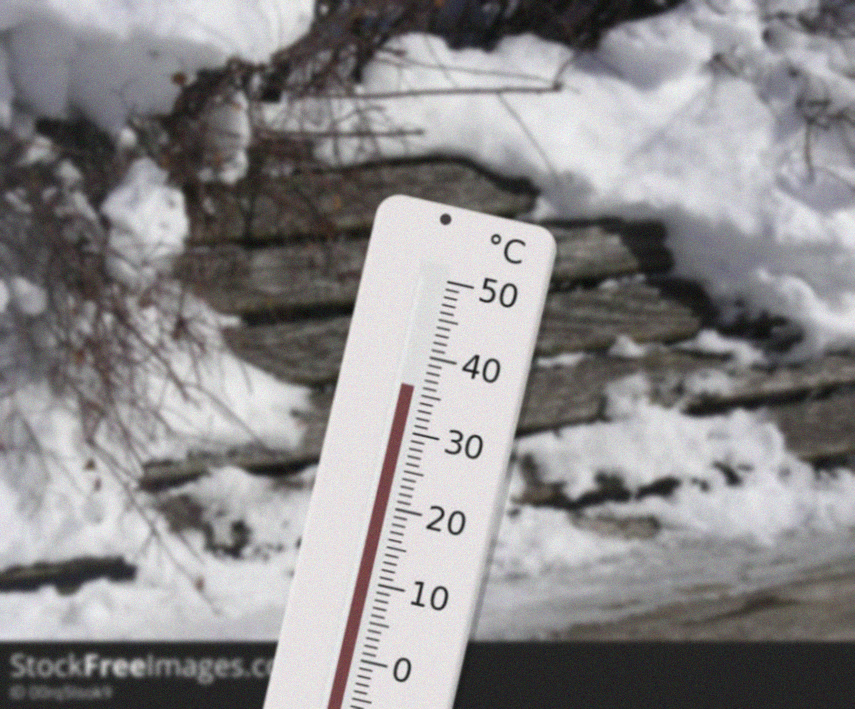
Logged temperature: 36 °C
